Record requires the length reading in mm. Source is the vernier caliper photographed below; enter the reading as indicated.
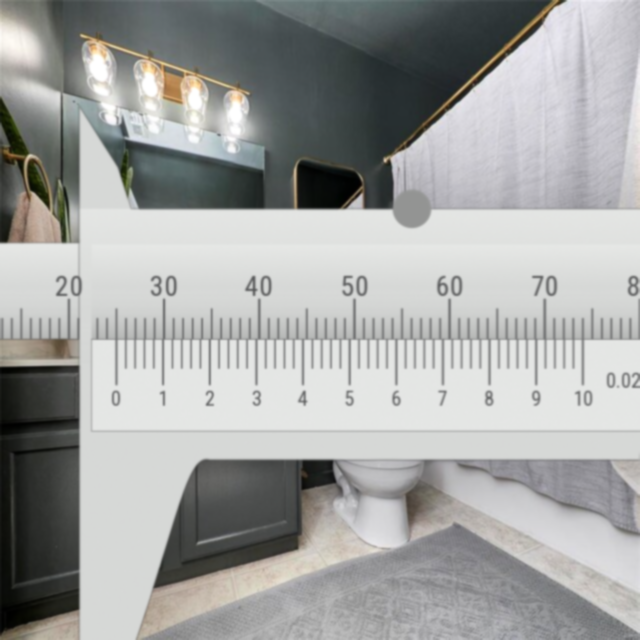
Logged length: 25.0 mm
